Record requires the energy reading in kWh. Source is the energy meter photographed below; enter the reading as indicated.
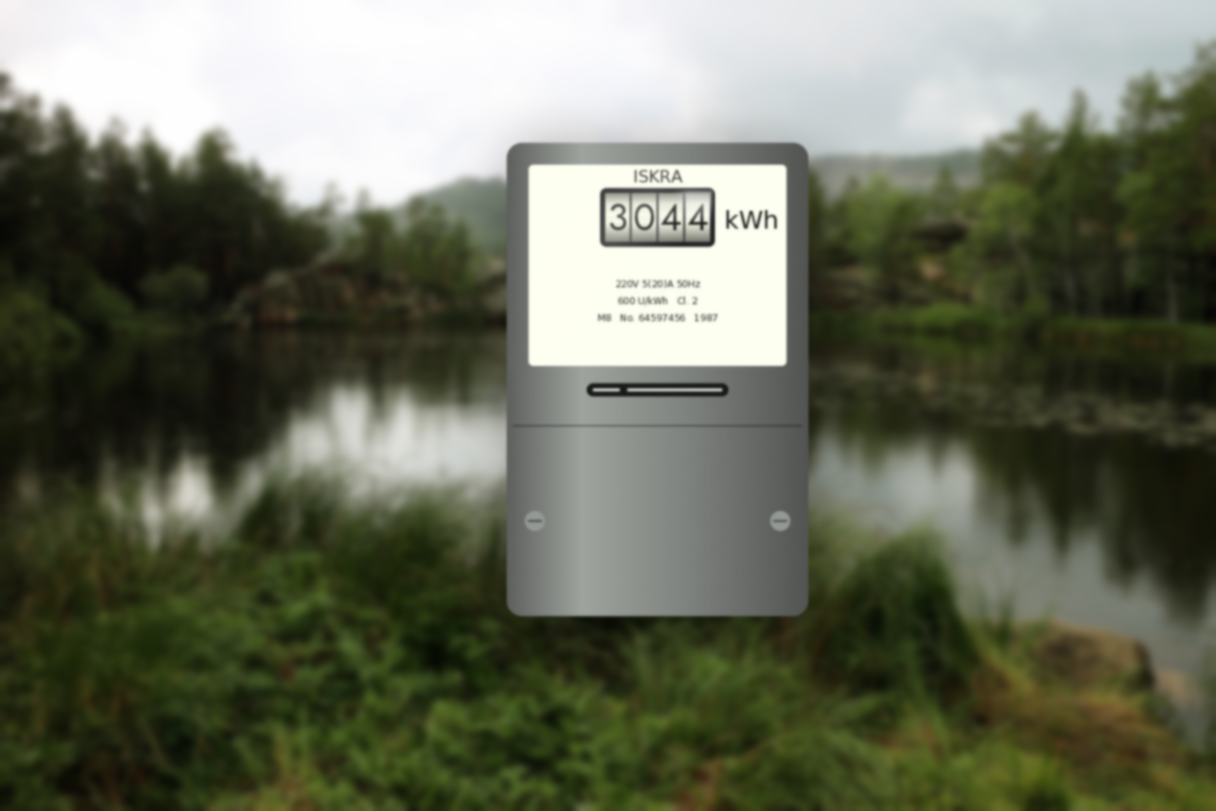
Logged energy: 3044 kWh
